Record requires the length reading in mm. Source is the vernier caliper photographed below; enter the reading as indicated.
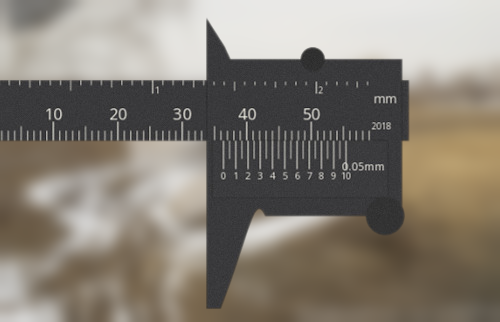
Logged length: 36.4 mm
